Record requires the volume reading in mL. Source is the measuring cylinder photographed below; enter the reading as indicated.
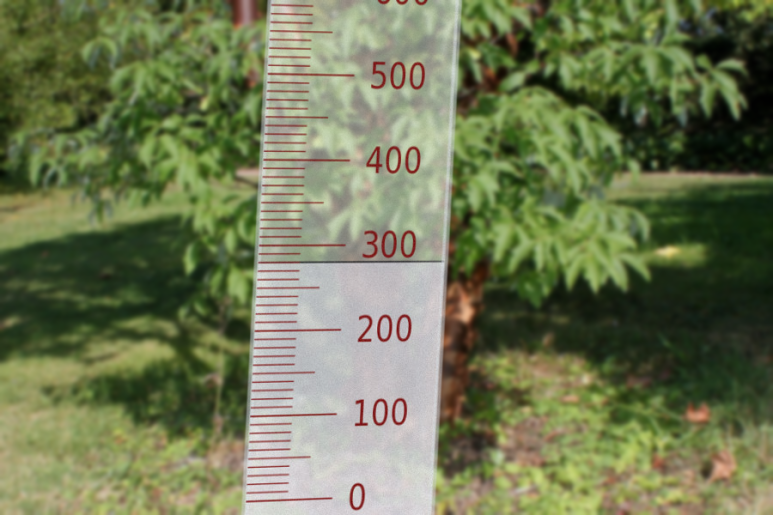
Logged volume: 280 mL
